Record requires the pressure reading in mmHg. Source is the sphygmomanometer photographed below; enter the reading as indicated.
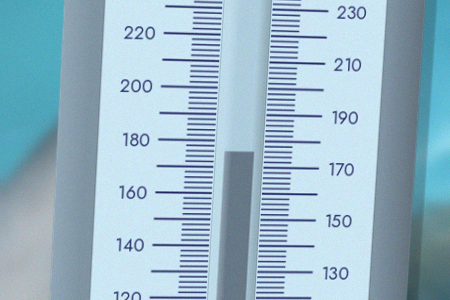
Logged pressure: 176 mmHg
